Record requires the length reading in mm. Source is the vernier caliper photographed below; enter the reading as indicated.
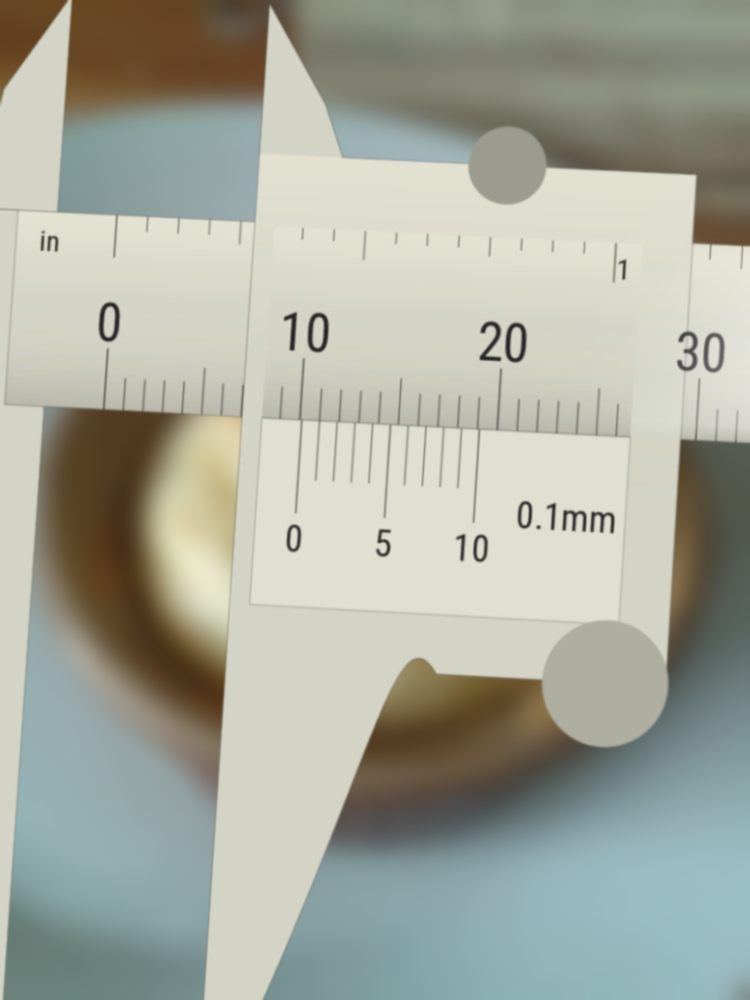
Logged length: 10.1 mm
